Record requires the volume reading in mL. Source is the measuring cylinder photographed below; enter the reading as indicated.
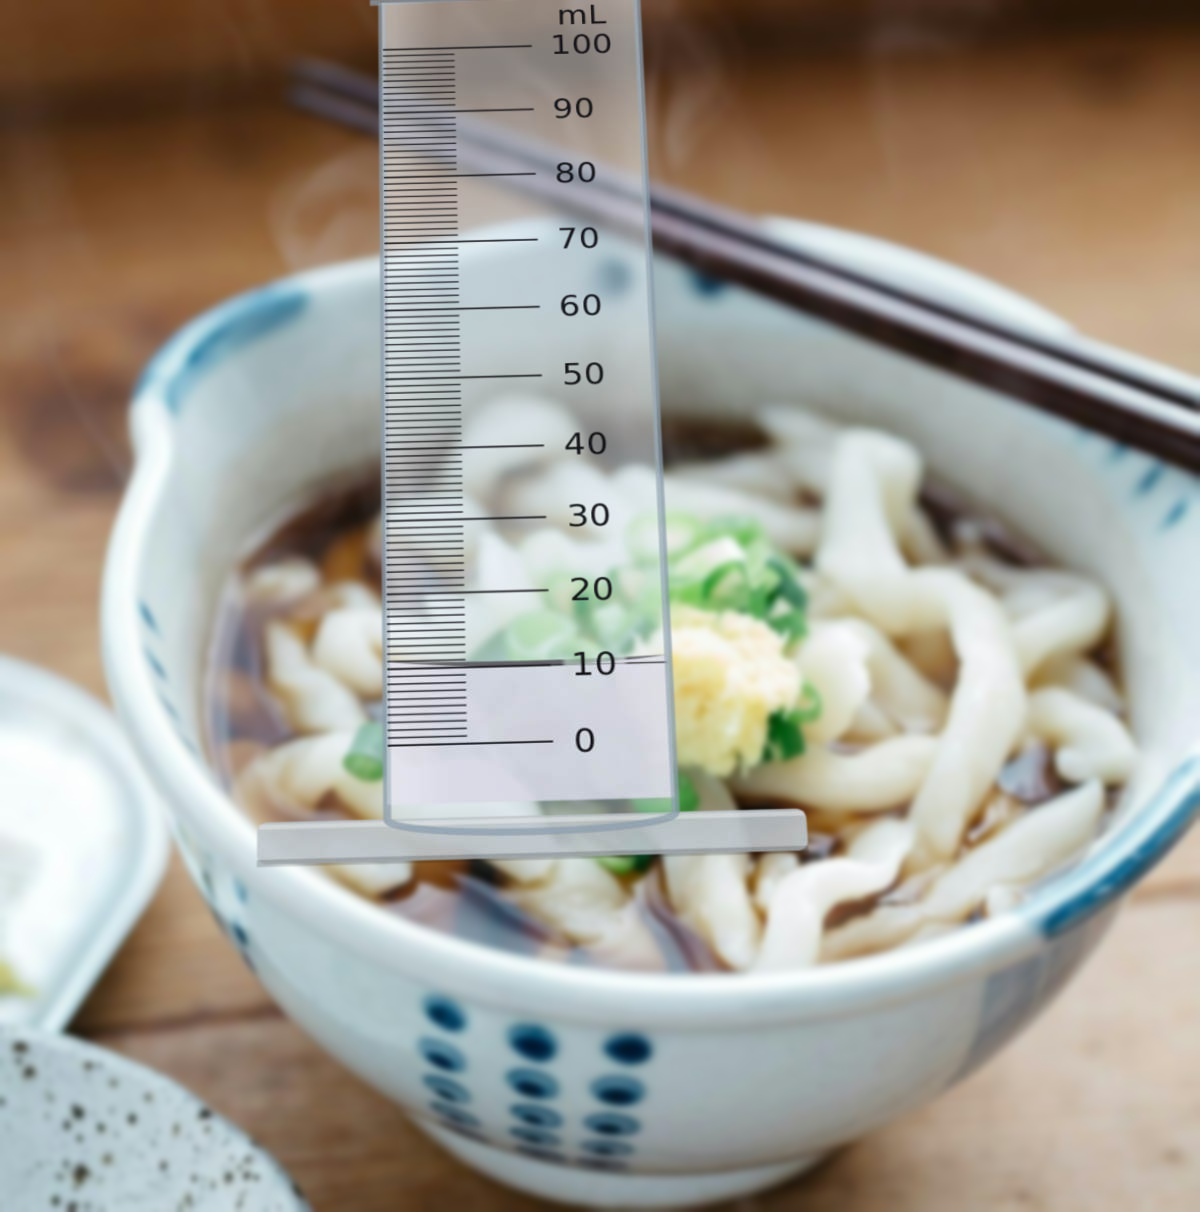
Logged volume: 10 mL
